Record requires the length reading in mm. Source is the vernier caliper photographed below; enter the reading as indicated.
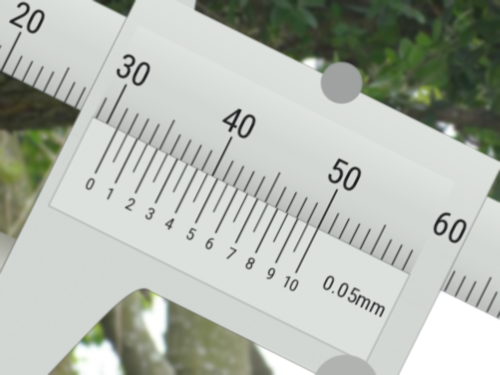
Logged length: 31.0 mm
